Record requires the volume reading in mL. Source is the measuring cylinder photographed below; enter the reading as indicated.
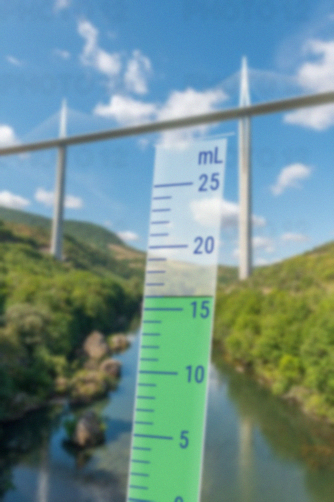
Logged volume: 16 mL
